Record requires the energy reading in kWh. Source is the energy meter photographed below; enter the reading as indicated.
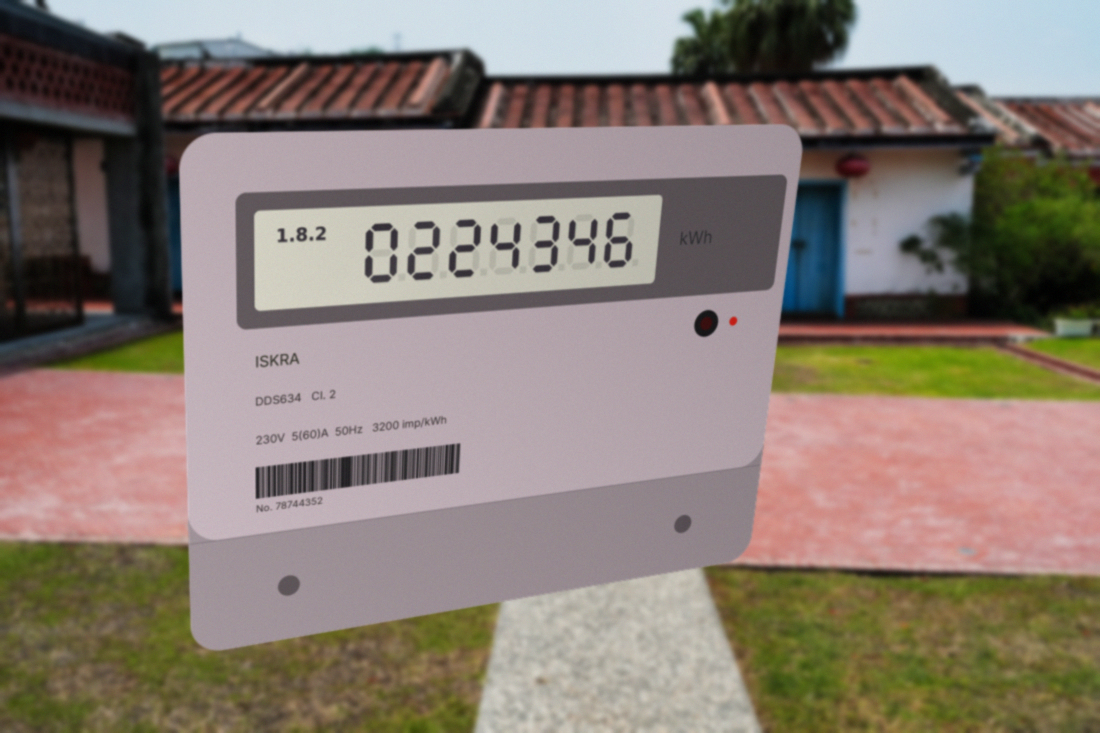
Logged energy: 224346 kWh
